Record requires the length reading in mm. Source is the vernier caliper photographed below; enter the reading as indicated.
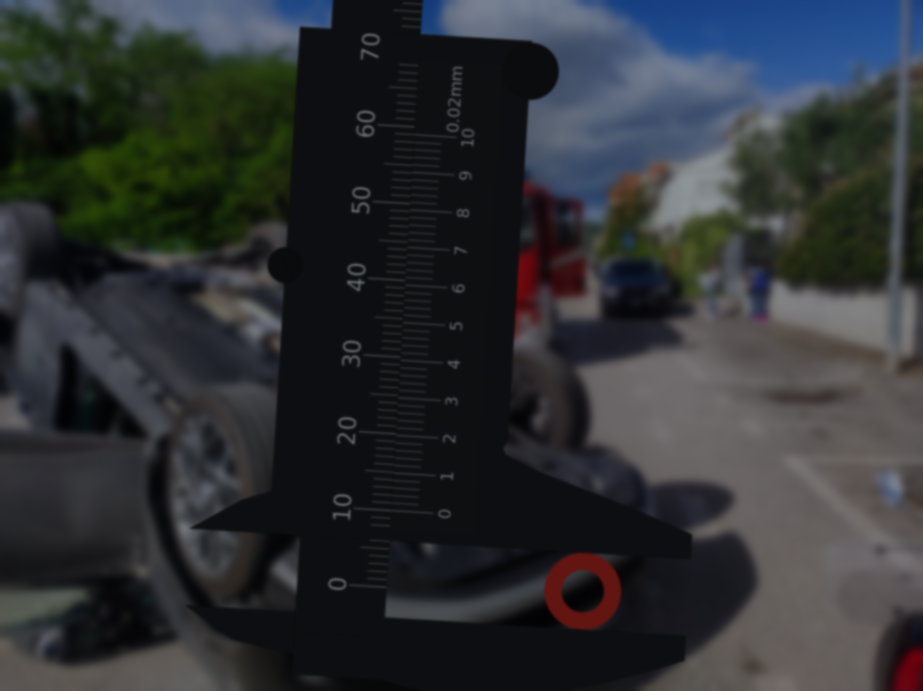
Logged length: 10.0 mm
